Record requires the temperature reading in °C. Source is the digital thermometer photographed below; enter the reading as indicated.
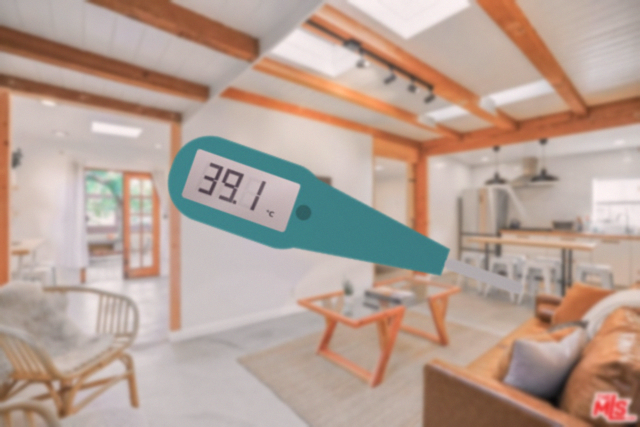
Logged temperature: 39.1 °C
